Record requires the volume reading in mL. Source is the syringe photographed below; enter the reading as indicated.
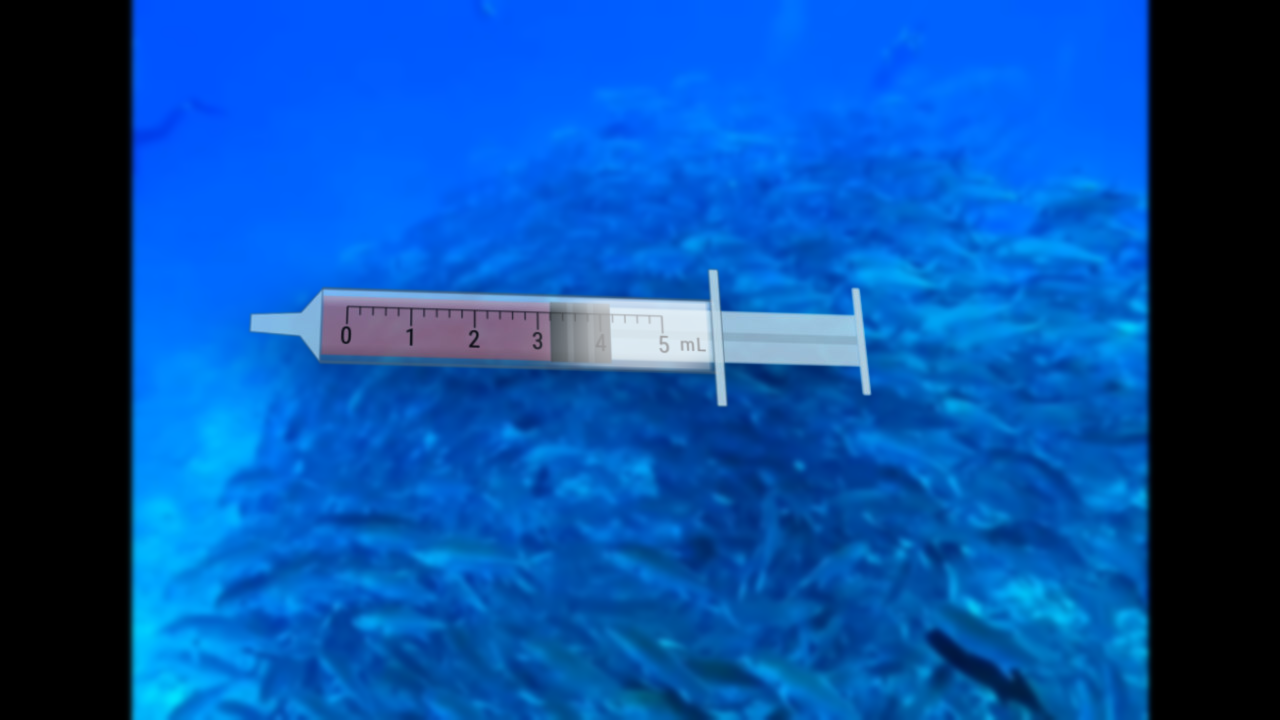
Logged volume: 3.2 mL
